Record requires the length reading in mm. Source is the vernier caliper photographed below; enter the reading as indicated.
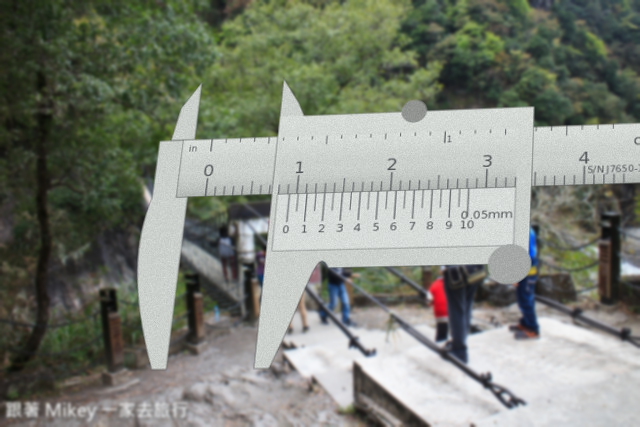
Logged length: 9.2 mm
